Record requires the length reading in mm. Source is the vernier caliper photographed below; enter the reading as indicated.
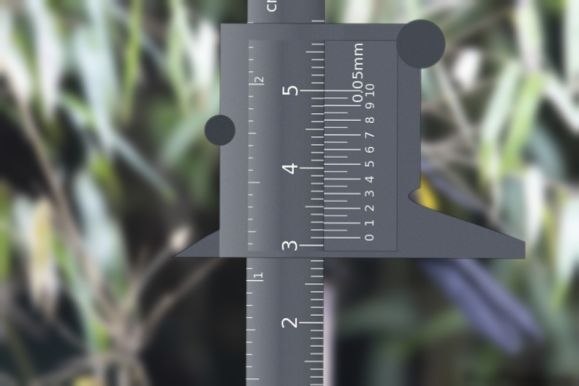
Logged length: 31.0 mm
